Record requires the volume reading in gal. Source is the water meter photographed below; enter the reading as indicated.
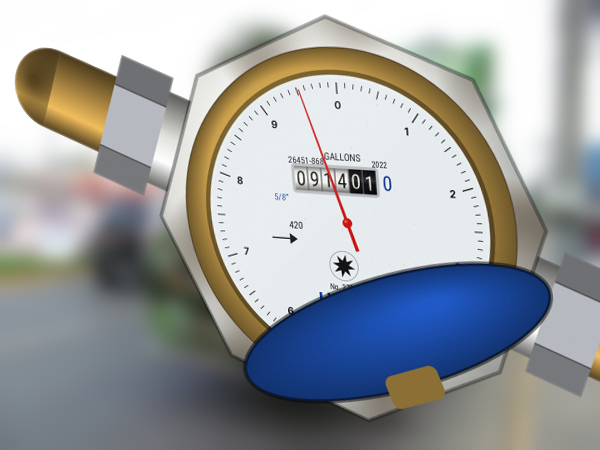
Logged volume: 914009.5 gal
